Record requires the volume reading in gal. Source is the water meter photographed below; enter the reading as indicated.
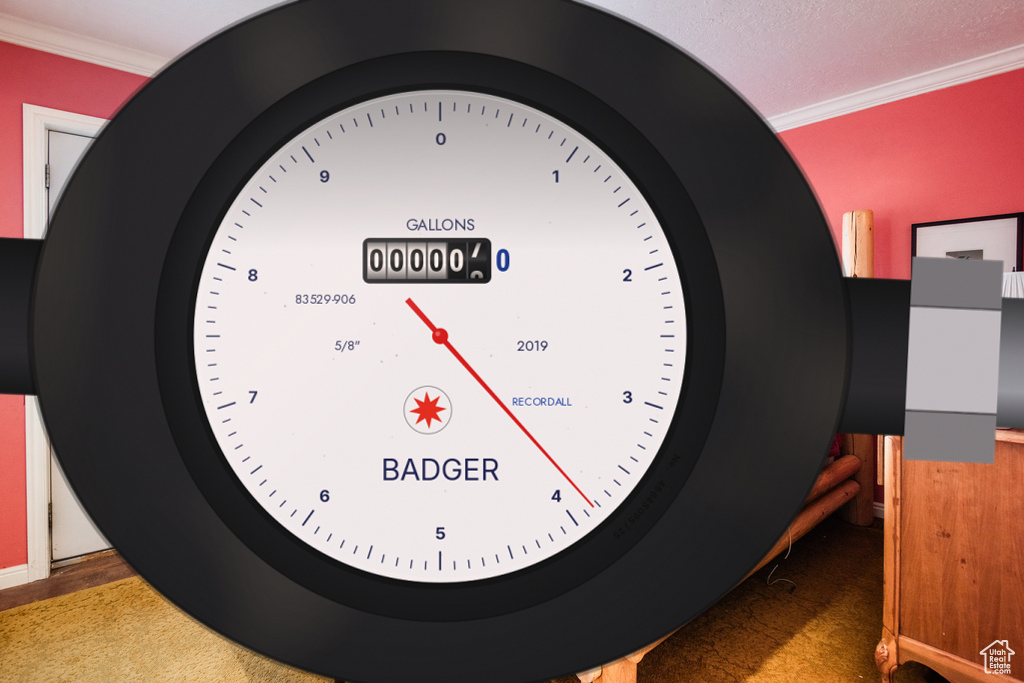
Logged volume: 73.8 gal
